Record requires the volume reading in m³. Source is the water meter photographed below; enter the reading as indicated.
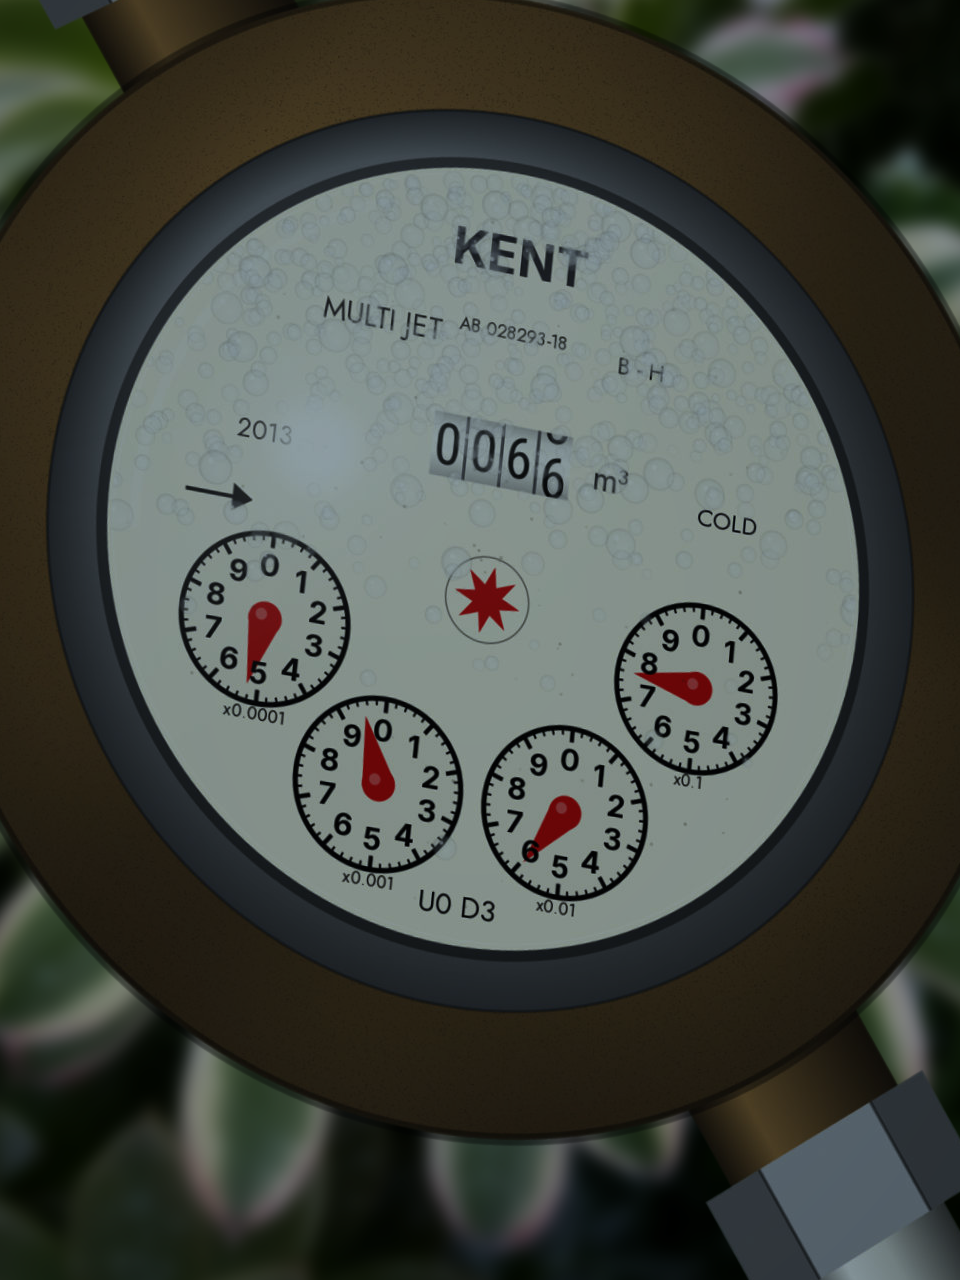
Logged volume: 65.7595 m³
